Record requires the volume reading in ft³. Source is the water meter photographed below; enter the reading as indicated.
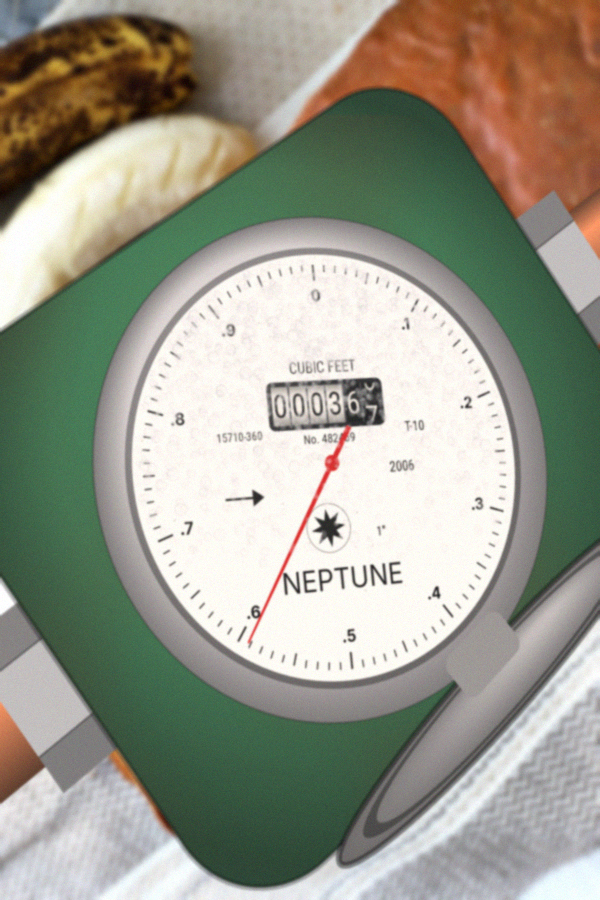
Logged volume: 366.59 ft³
